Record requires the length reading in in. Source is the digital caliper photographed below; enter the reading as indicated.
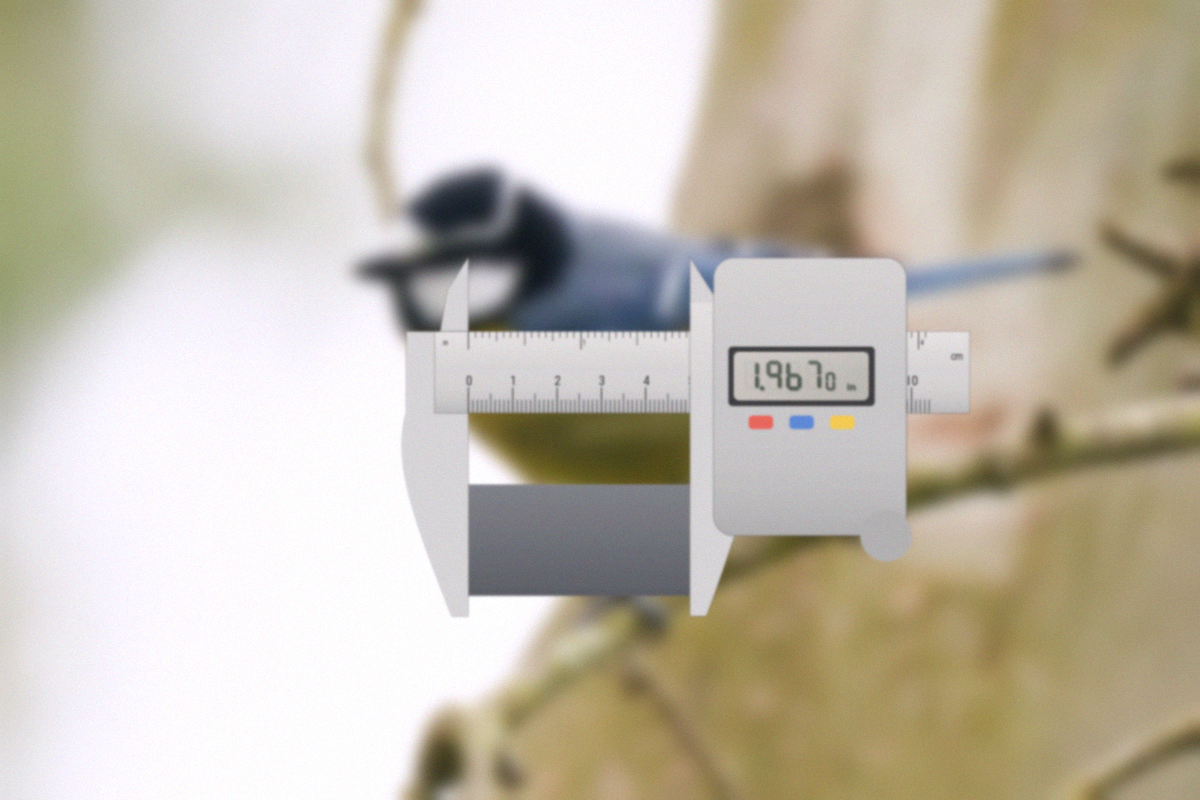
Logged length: 1.9670 in
